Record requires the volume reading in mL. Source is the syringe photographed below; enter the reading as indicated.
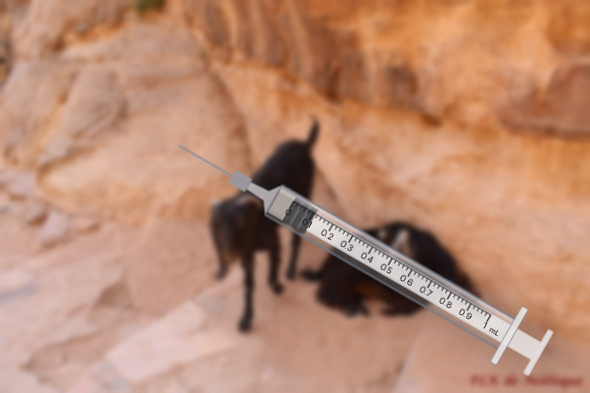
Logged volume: 0 mL
